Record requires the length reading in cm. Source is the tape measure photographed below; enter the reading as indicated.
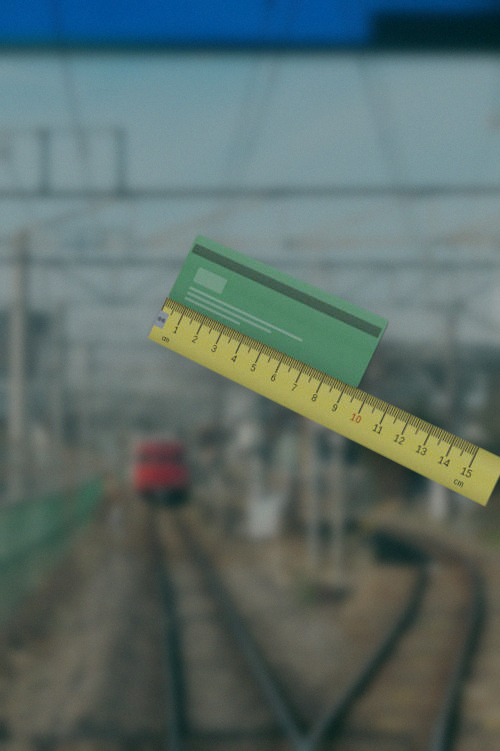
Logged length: 9.5 cm
